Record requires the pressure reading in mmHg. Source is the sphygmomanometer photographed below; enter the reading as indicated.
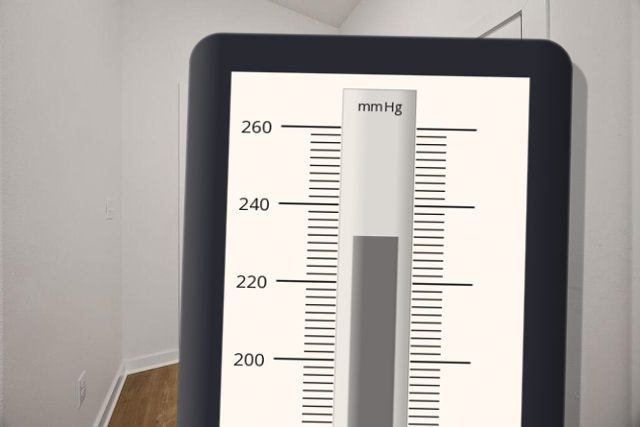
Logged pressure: 232 mmHg
